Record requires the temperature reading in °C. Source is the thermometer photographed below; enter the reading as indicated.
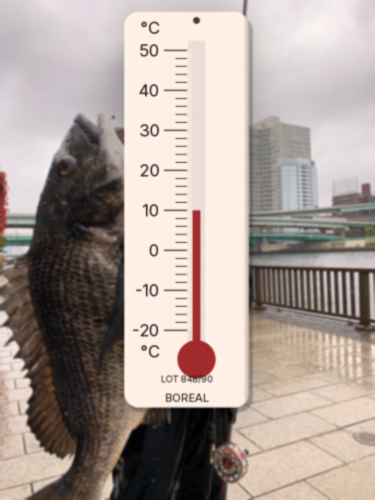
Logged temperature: 10 °C
